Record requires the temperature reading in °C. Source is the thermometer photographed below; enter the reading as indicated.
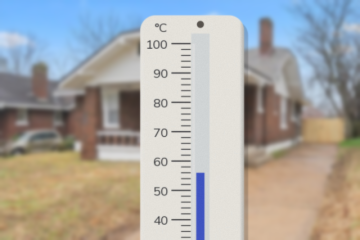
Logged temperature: 56 °C
